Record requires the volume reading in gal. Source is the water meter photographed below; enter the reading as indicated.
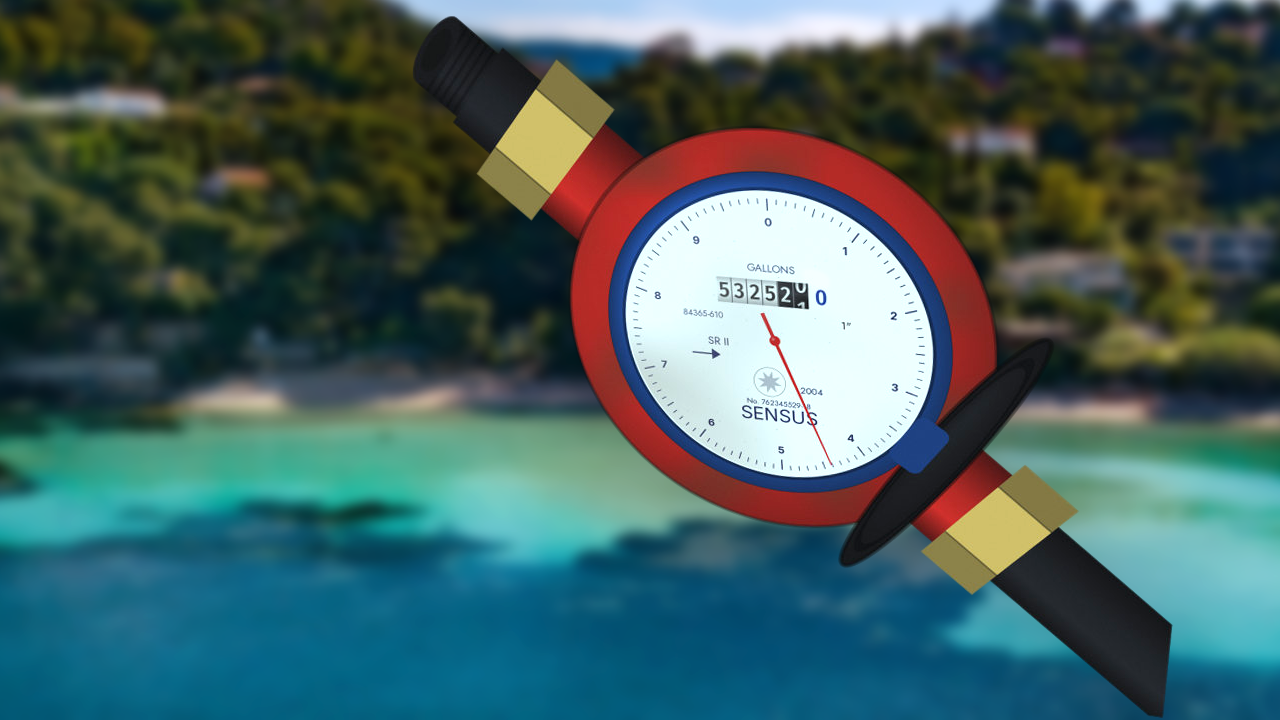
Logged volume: 5325204.4 gal
